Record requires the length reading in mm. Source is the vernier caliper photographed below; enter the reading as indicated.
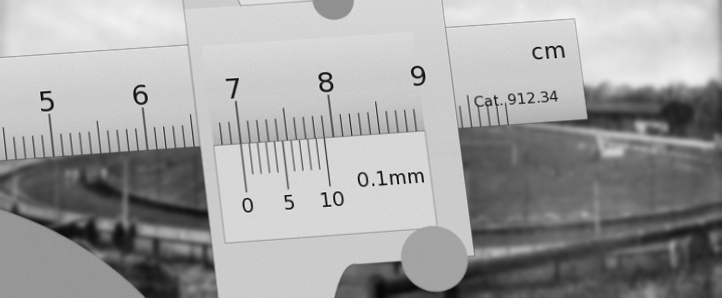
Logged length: 70.0 mm
